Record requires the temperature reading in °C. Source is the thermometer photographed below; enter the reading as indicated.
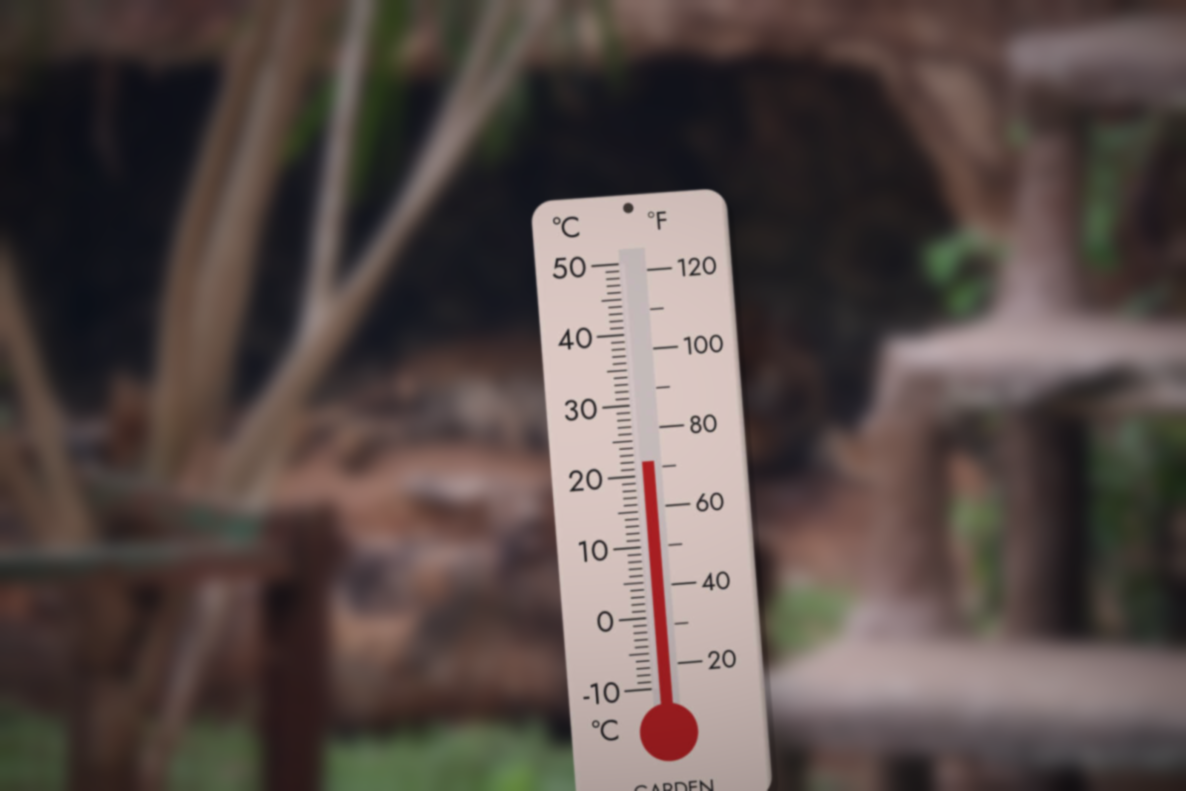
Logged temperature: 22 °C
